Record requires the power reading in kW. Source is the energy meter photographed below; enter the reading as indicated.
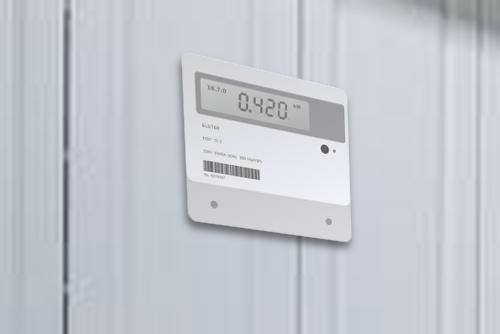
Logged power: 0.420 kW
